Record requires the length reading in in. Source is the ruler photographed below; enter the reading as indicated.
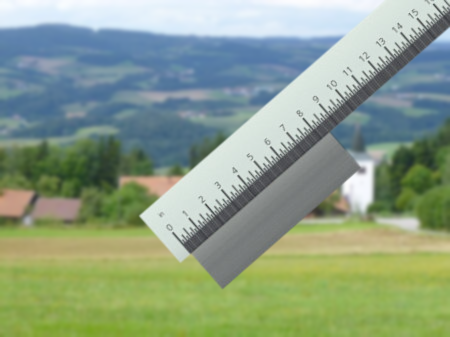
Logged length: 8.5 in
